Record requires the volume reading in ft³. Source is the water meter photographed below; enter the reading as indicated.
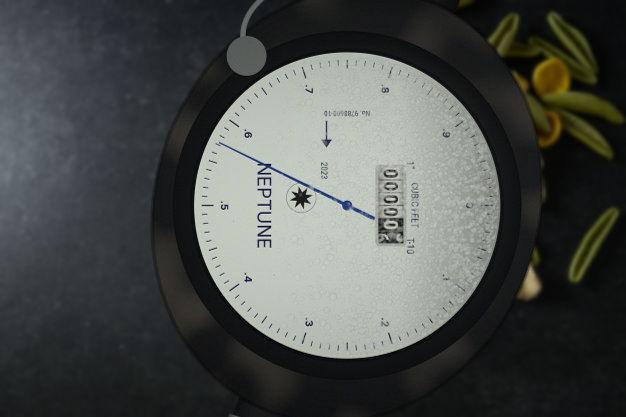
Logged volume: 5.57 ft³
